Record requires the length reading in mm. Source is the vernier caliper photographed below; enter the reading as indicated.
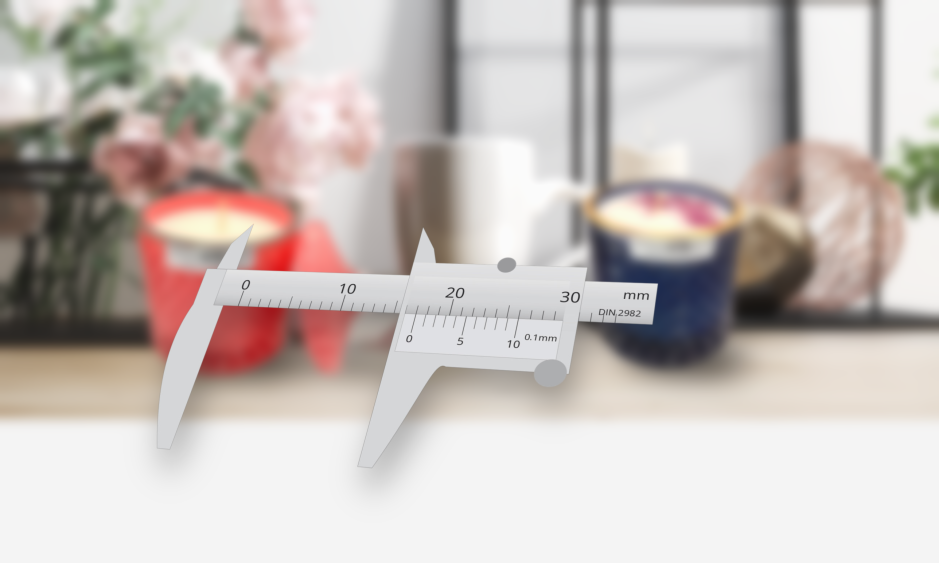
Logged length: 17.0 mm
